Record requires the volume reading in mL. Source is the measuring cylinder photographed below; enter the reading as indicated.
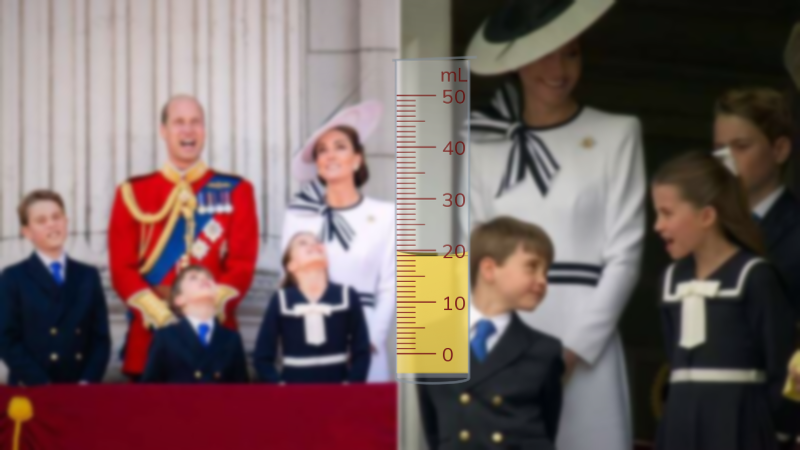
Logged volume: 19 mL
